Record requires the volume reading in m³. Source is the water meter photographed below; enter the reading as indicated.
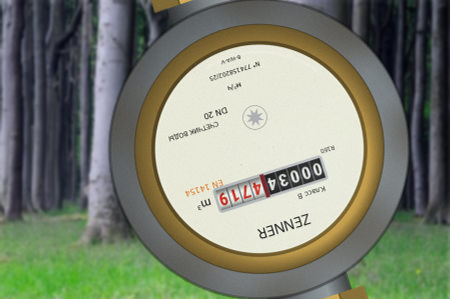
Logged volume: 34.4719 m³
